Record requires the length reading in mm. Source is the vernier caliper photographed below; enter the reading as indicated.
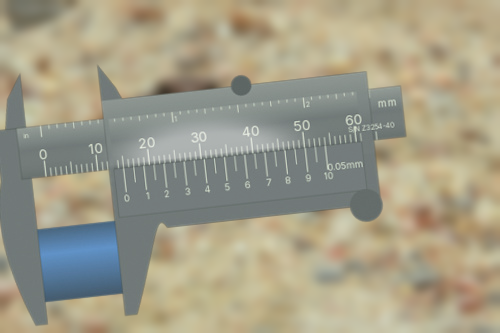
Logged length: 15.0 mm
